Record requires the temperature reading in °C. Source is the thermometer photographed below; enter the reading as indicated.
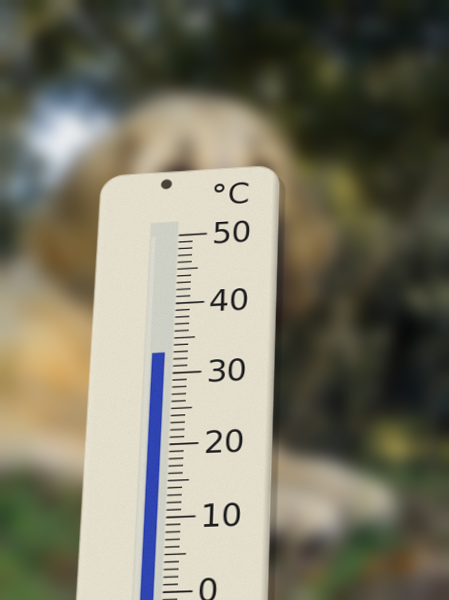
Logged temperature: 33 °C
